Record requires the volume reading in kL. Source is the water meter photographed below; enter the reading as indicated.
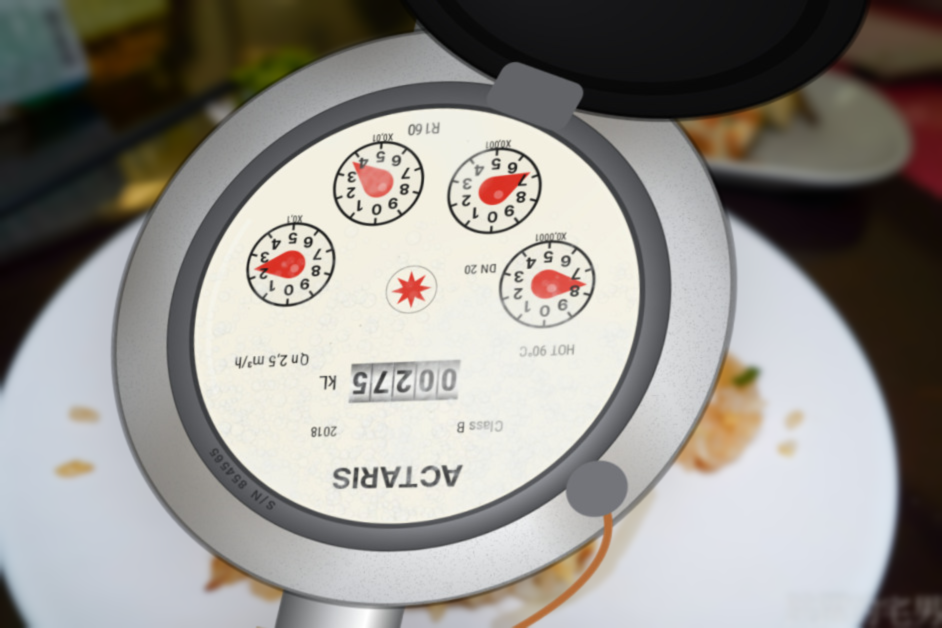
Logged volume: 275.2367 kL
